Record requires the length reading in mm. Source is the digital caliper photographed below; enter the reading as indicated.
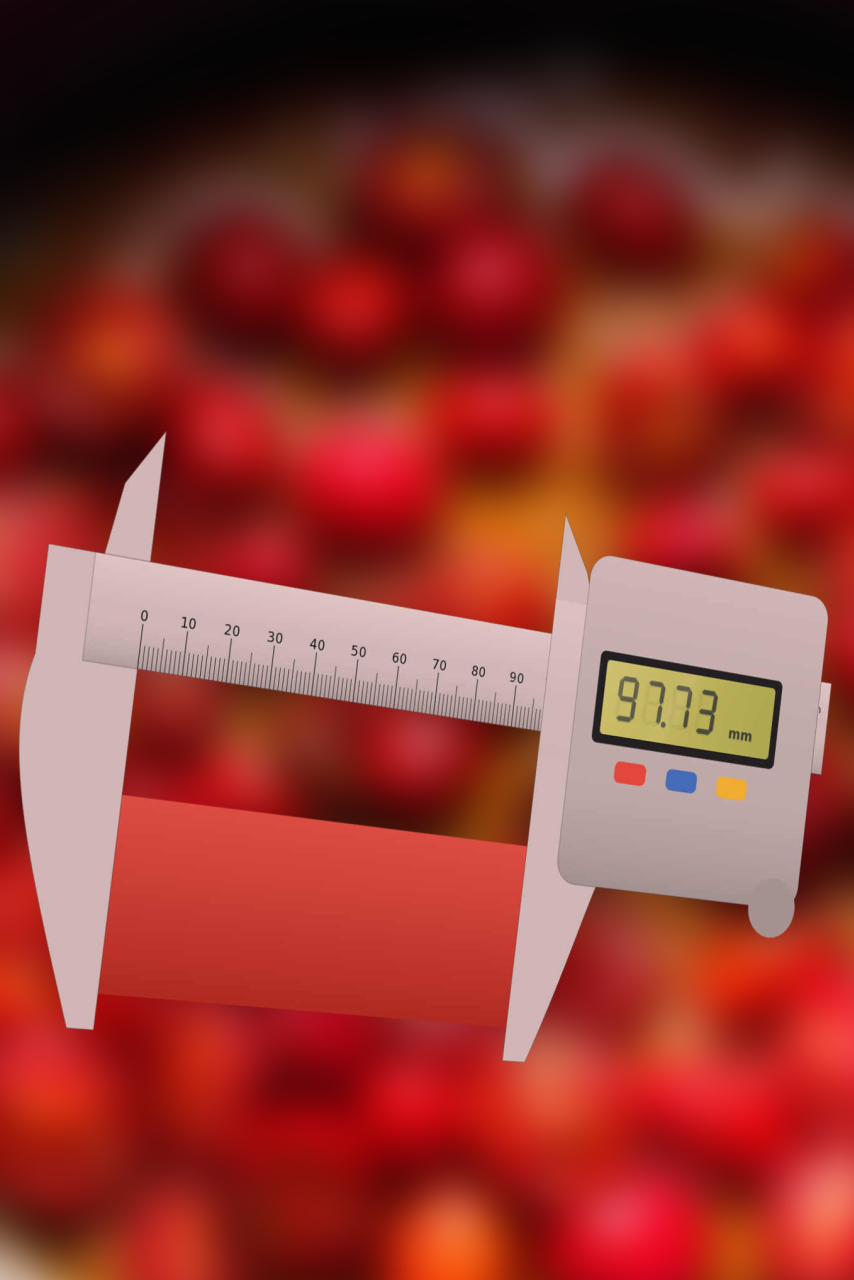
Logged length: 97.73 mm
